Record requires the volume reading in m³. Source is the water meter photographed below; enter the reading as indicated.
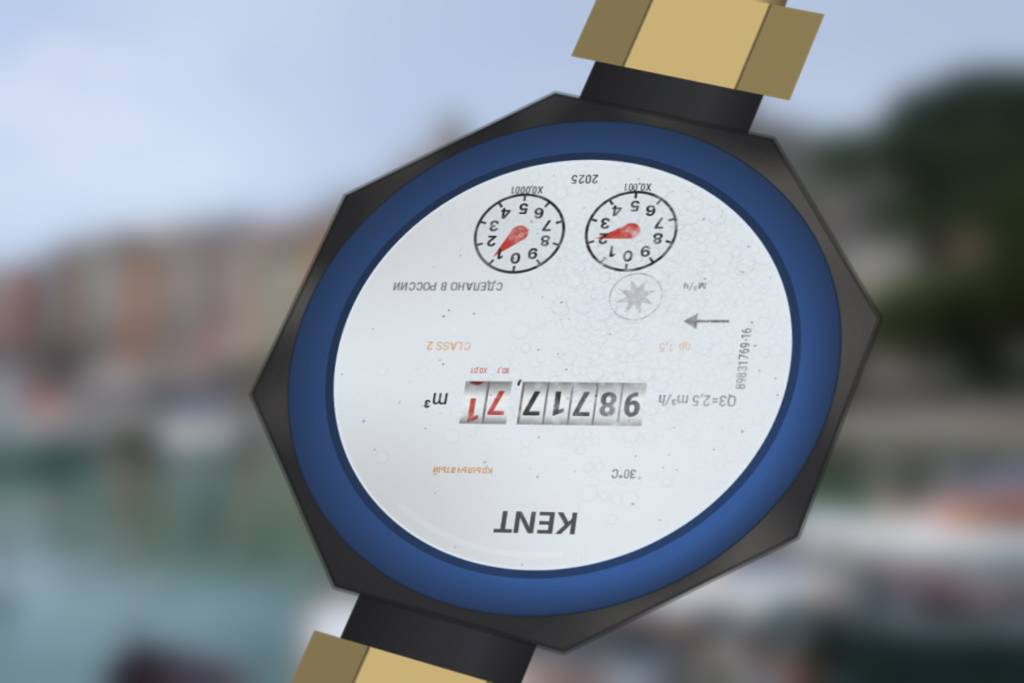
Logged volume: 98717.7121 m³
